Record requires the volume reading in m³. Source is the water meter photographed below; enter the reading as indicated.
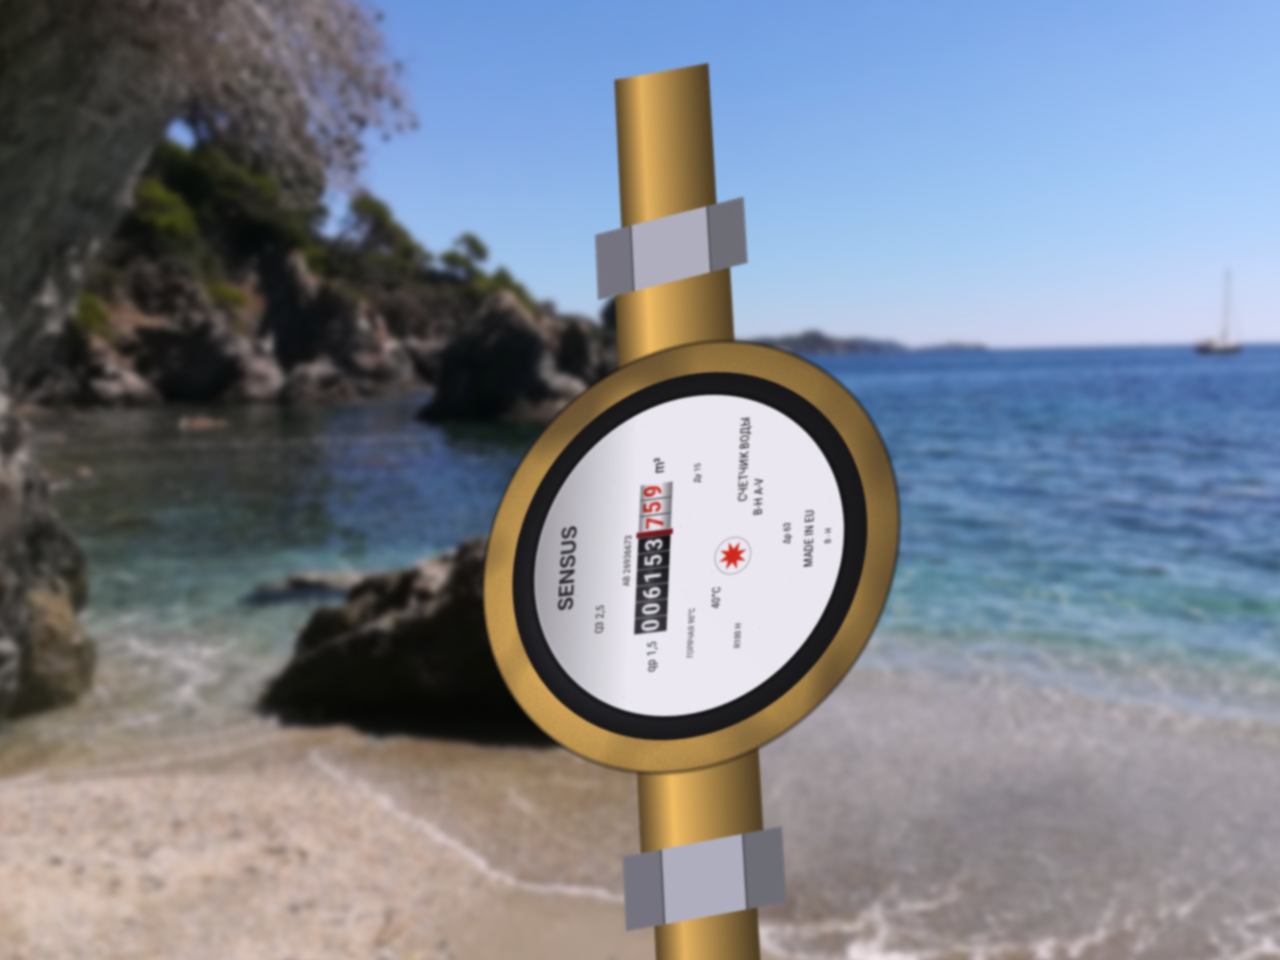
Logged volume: 6153.759 m³
